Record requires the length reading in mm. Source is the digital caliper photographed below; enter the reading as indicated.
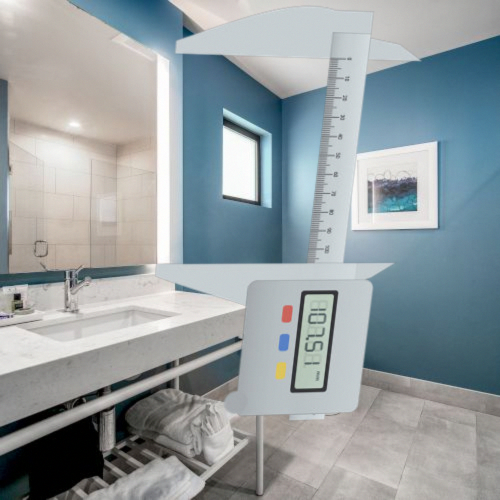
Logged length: 107.51 mm
